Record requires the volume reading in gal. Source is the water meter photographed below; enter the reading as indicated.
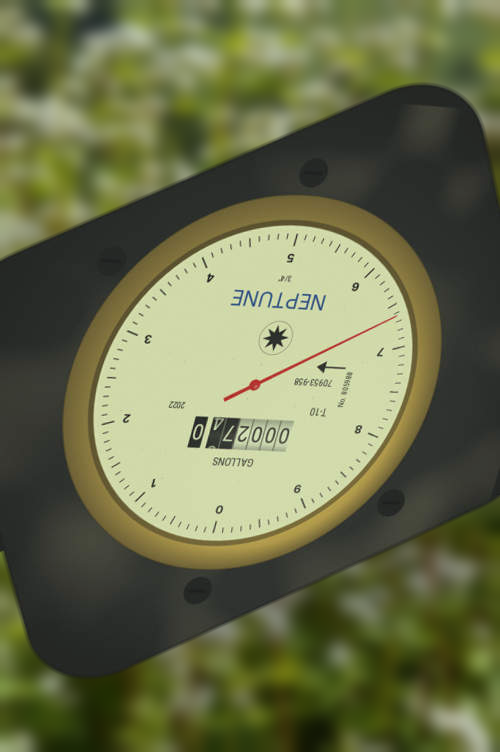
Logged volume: 2736.6 gal
